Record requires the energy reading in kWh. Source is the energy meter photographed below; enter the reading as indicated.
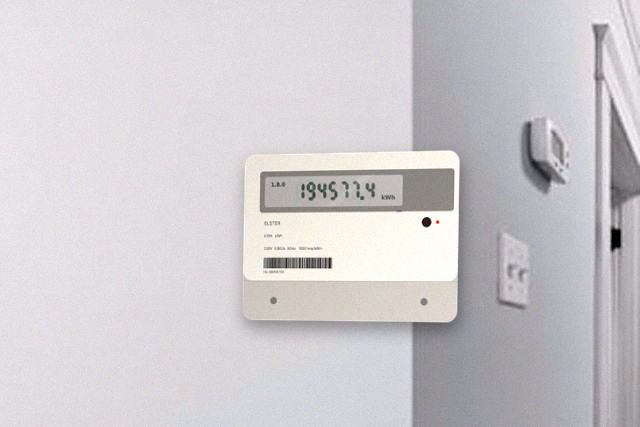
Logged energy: 194577.4 kWh
